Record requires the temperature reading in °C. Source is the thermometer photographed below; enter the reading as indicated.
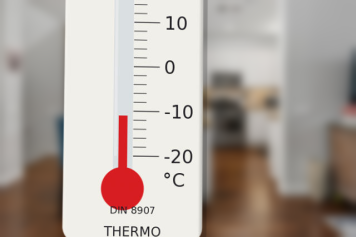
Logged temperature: -11 °C
